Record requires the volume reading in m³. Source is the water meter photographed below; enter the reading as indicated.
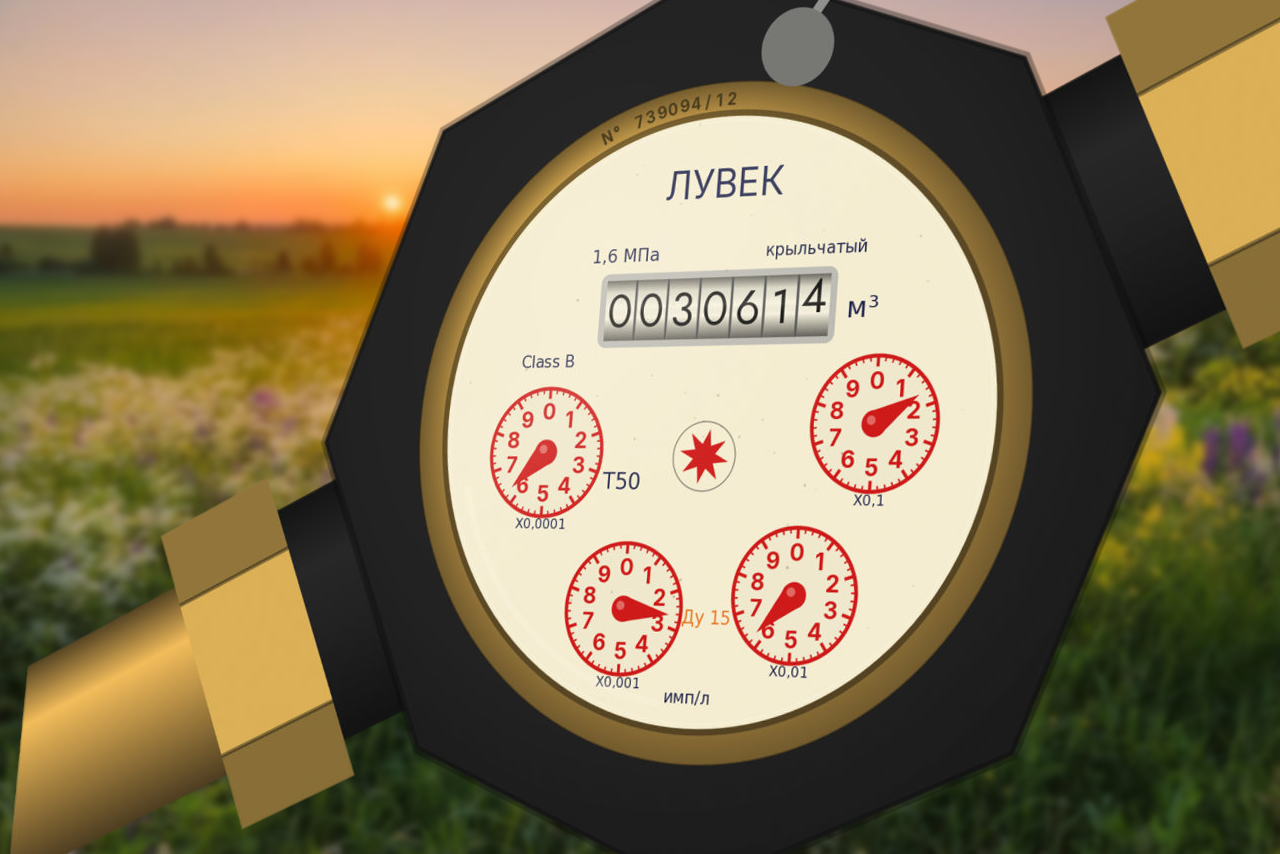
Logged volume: 30614.1626 m³
